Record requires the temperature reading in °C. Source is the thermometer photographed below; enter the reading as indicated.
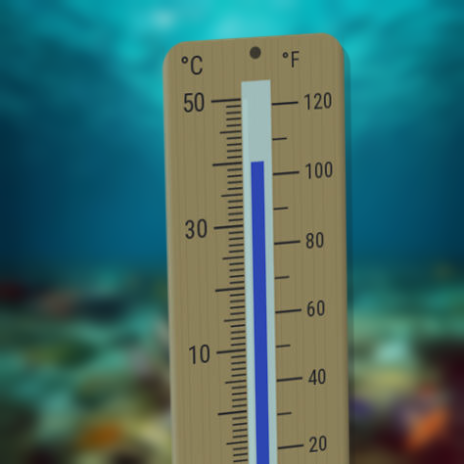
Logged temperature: 40 °C
